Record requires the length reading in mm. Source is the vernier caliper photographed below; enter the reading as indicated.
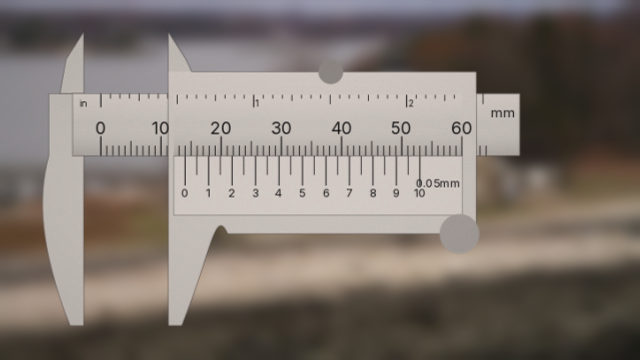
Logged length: 14.0 mm
